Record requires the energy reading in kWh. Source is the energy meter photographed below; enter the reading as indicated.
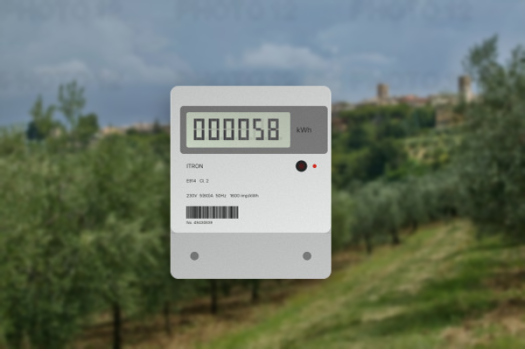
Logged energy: 58 kWh
